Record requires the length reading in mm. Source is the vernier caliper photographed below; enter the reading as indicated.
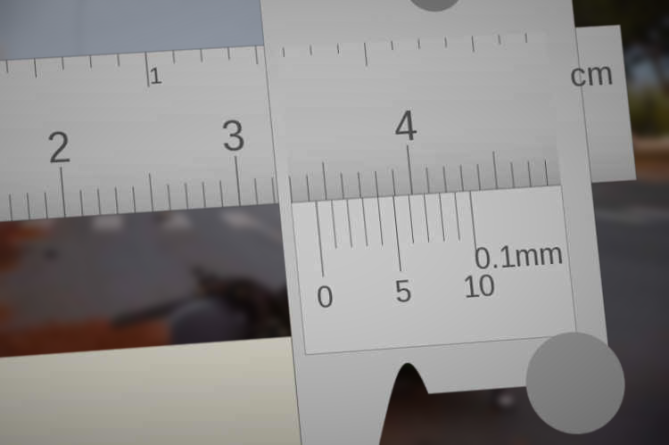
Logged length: 34.4 mm
